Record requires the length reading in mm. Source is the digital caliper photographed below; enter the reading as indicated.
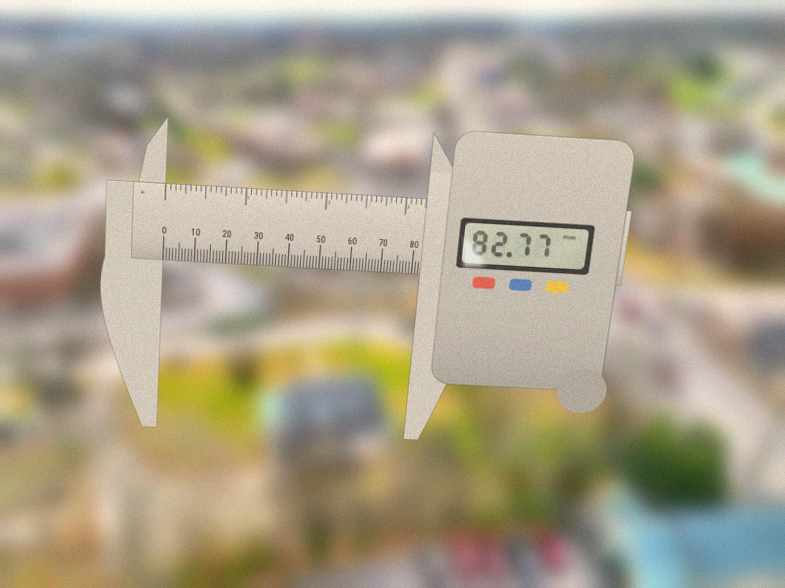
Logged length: 82.77 mm
